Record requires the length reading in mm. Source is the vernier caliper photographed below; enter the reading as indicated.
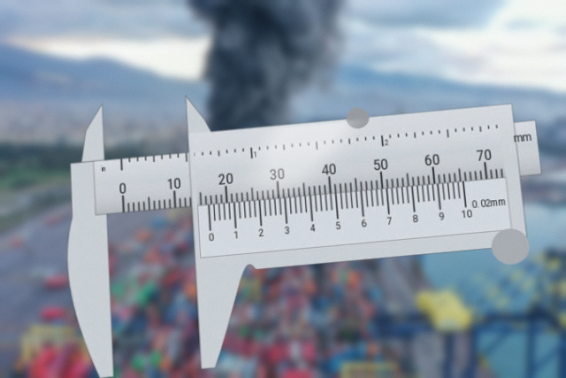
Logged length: 16.5 mm
